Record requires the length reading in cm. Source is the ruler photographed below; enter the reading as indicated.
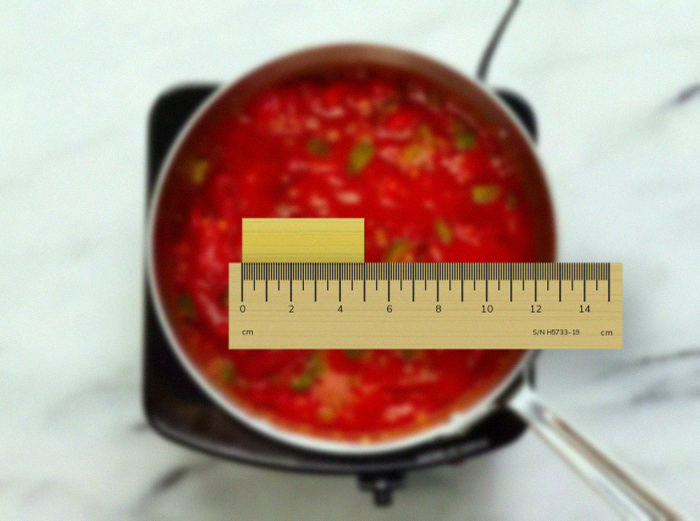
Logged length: 5 cm
